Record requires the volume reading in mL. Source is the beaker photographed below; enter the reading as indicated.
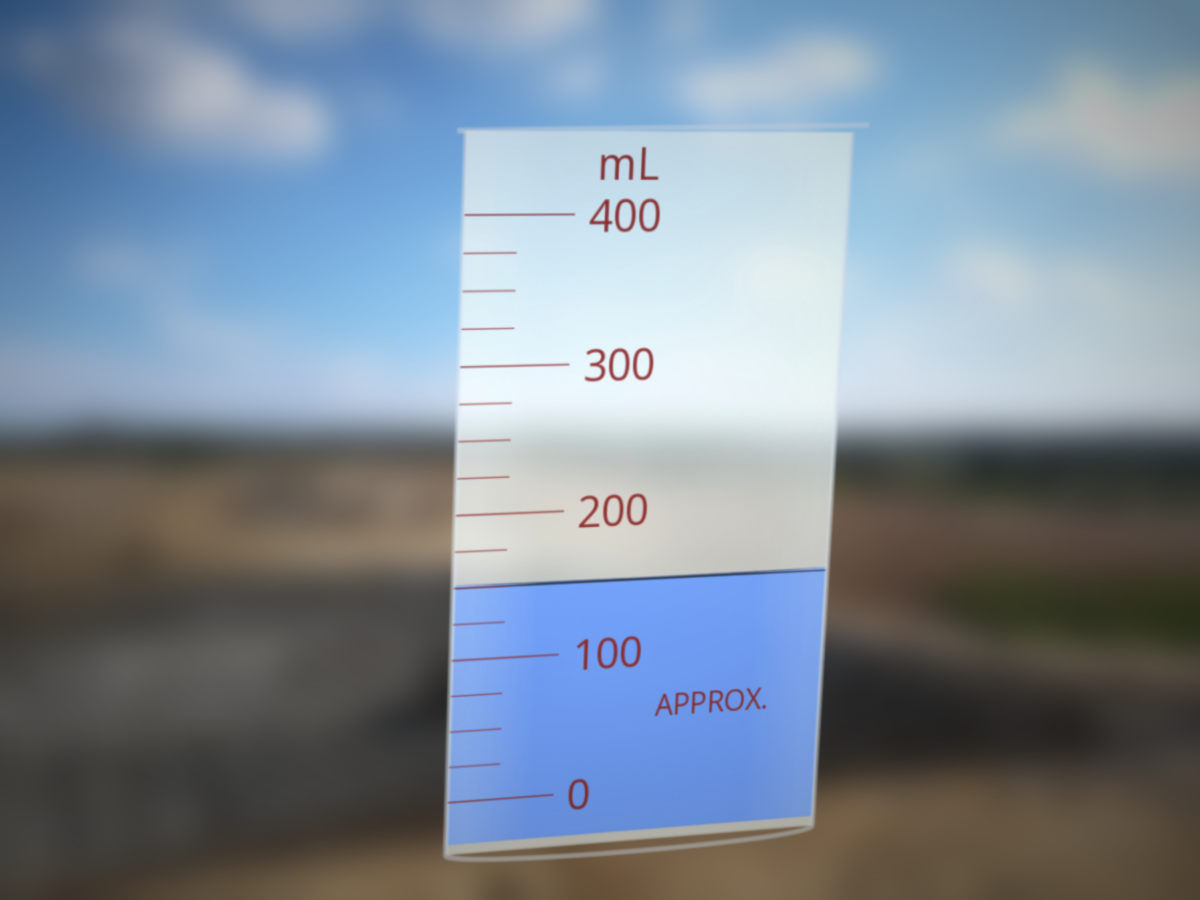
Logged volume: 150 mL
